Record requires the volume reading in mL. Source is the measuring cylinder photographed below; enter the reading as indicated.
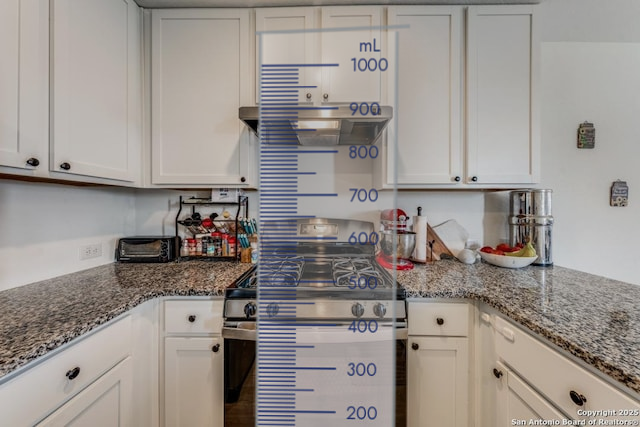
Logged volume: 400 mL
